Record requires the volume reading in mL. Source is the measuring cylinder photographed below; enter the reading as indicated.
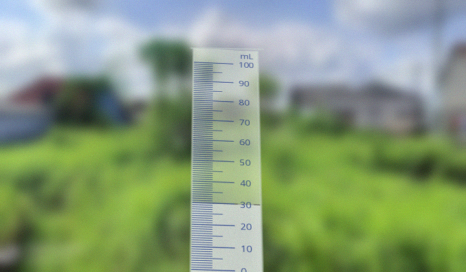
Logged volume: 30 mL
